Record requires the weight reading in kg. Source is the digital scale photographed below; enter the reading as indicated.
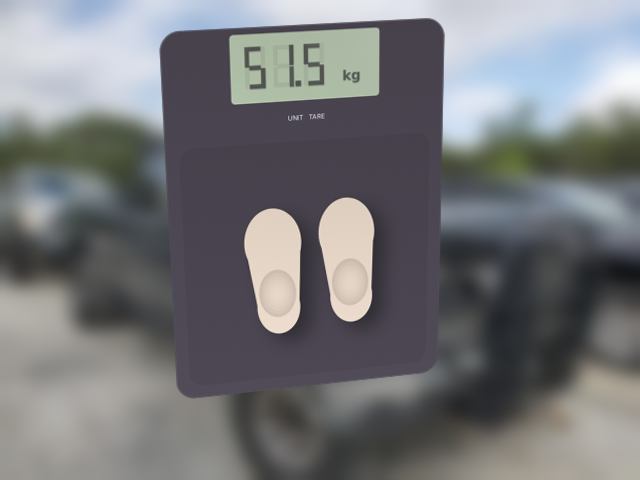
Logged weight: 51.5 kg
